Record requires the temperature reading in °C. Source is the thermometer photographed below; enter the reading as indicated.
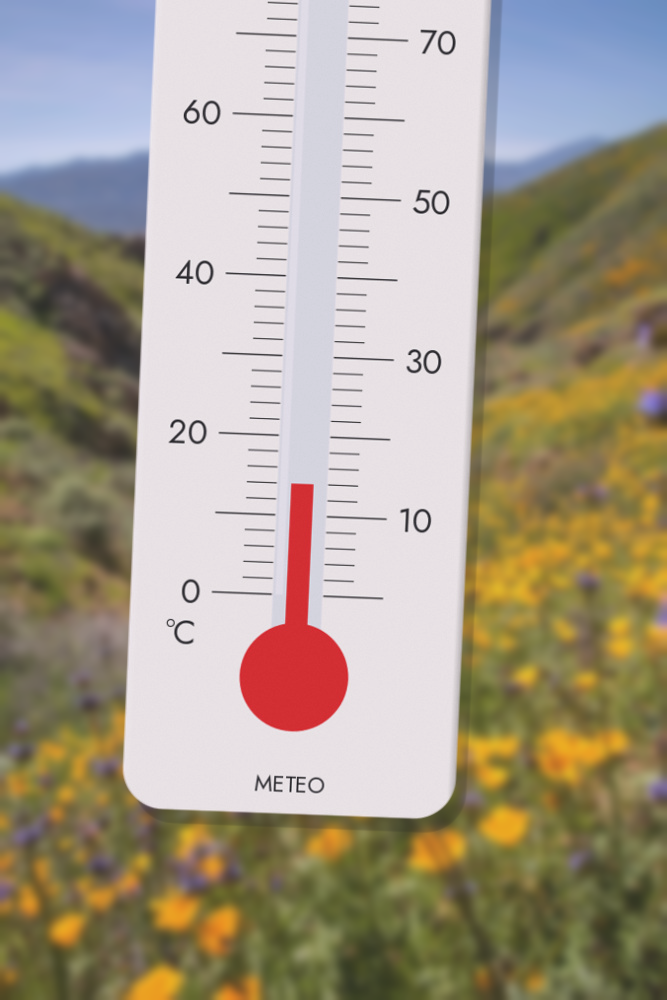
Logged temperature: 14 °C
